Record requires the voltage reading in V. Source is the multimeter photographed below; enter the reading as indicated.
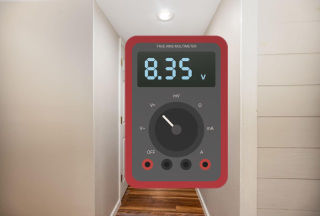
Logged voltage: 8.35 V
